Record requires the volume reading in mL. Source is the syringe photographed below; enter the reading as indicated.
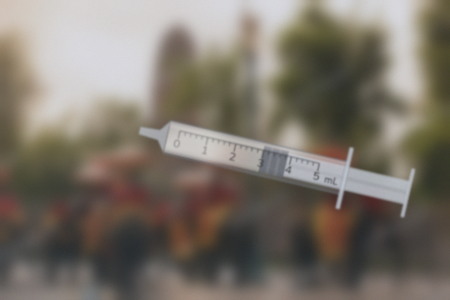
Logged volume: 3 mL
